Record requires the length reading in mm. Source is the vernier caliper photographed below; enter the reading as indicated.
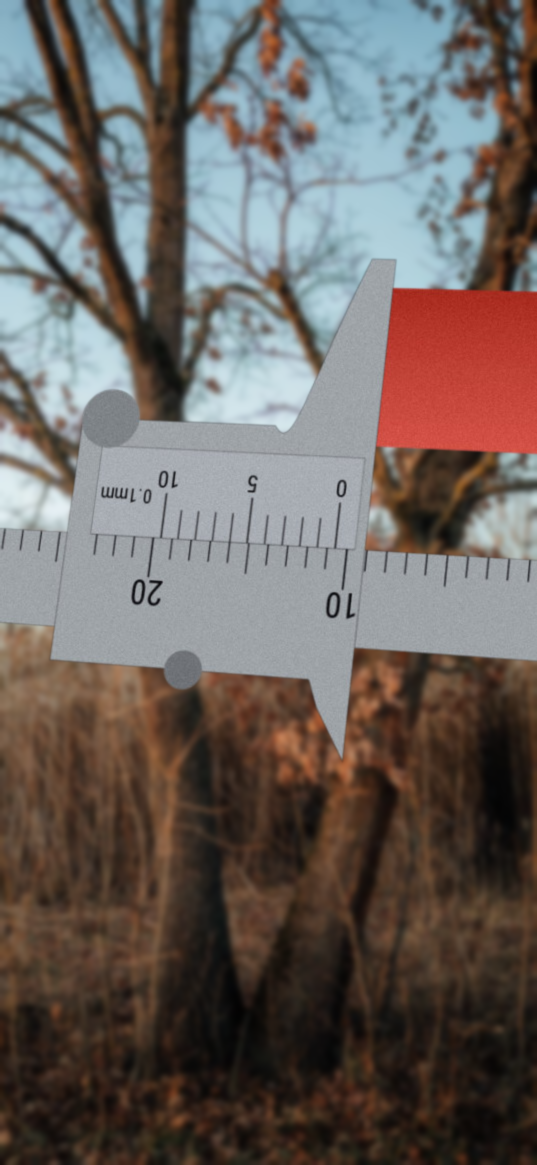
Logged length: 10.6 mm
